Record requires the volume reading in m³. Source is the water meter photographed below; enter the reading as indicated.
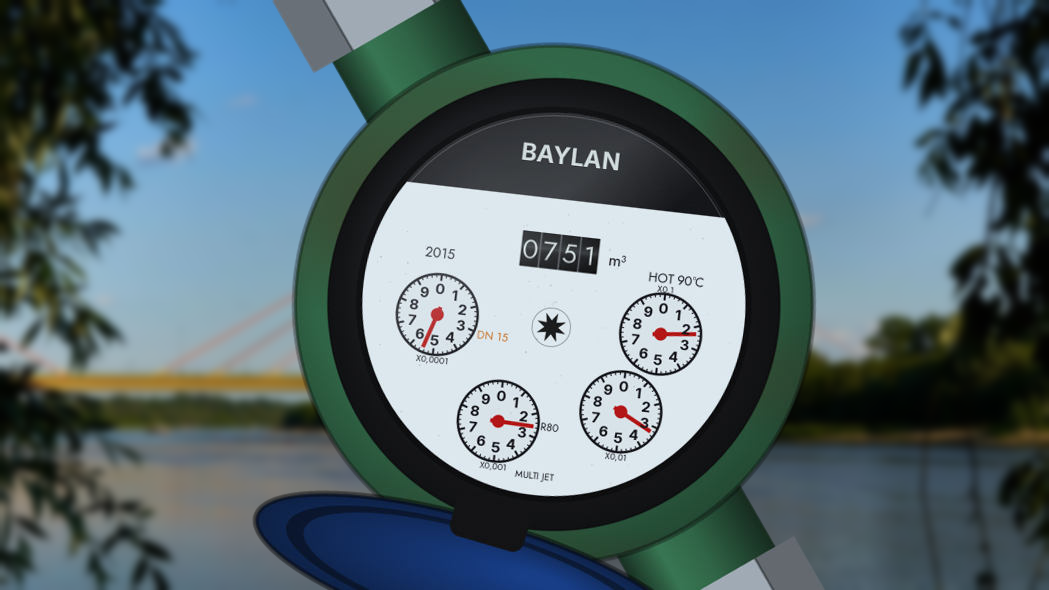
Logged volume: 751.2325 m³
